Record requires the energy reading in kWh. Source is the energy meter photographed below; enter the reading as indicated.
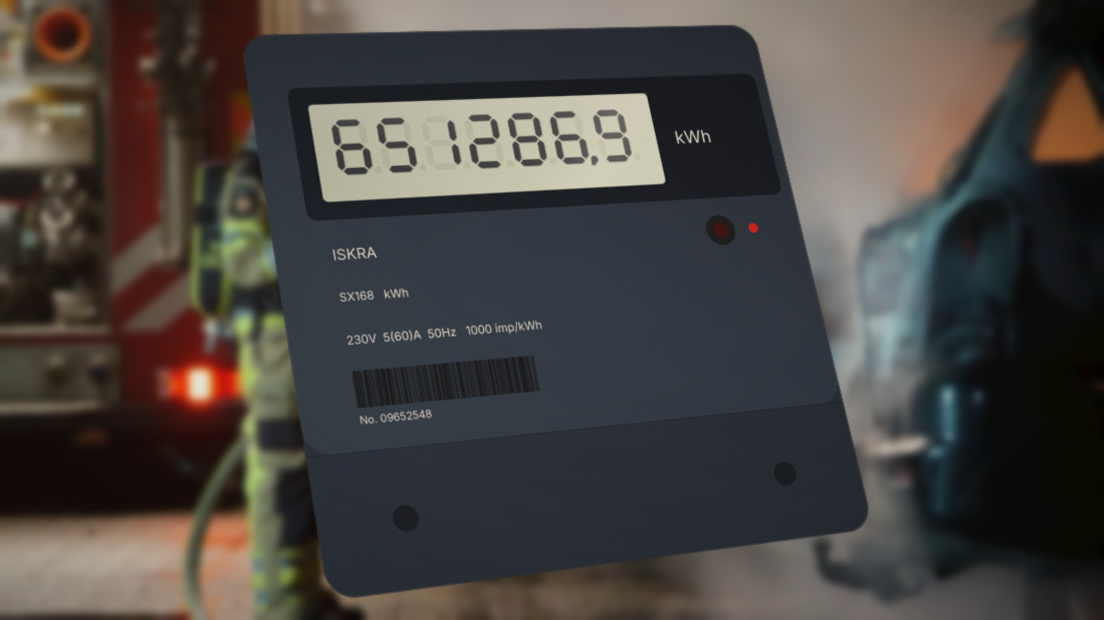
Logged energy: 651286.9 kWh
